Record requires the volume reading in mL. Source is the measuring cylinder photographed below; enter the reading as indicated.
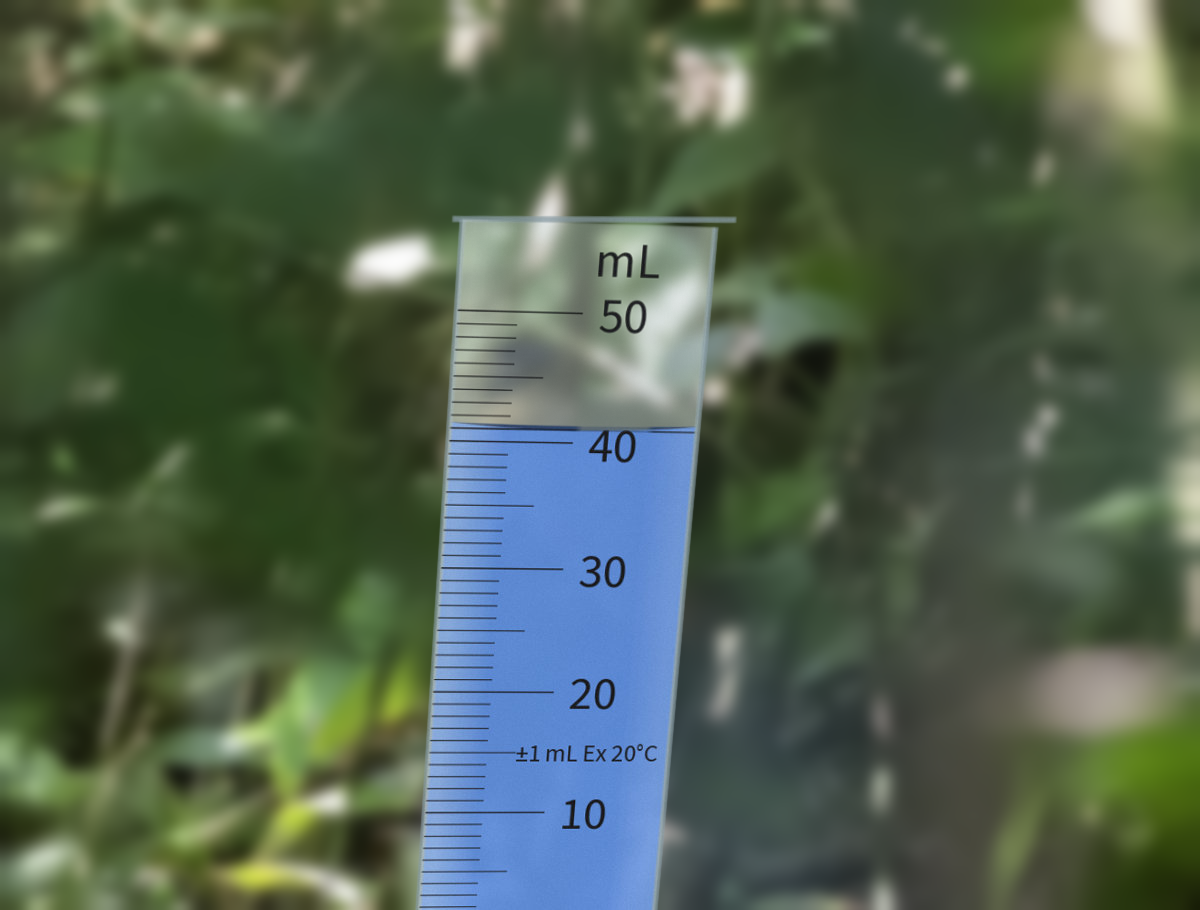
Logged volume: 41 mL
